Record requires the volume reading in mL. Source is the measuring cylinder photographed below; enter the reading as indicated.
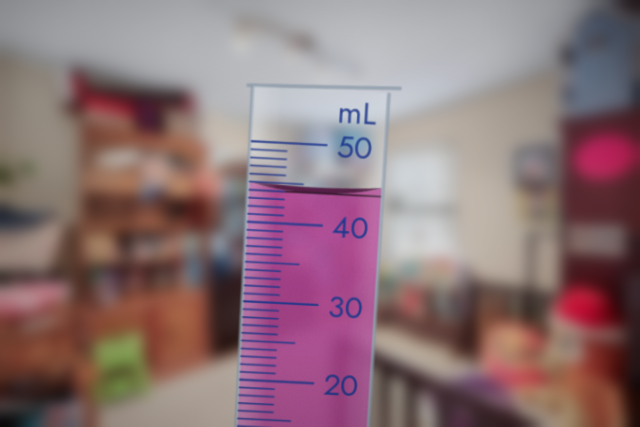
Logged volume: 44 mL
